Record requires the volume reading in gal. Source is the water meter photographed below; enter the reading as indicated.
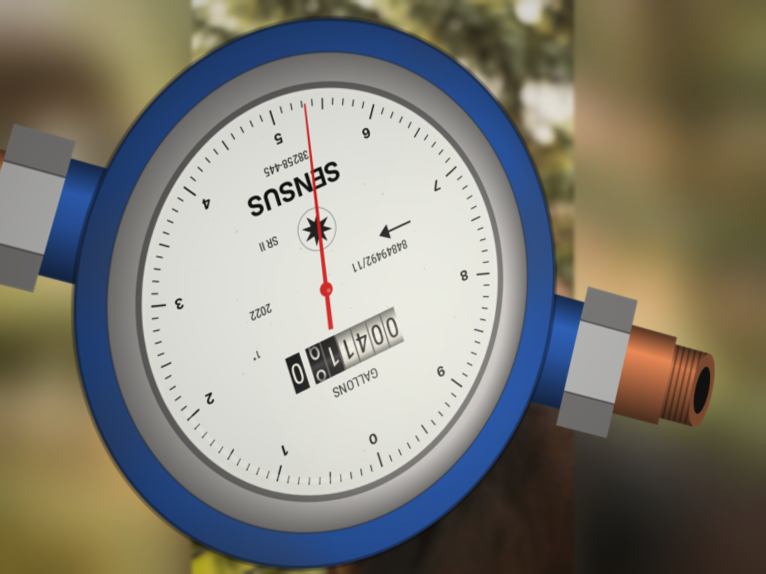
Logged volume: 41185.3 gal
